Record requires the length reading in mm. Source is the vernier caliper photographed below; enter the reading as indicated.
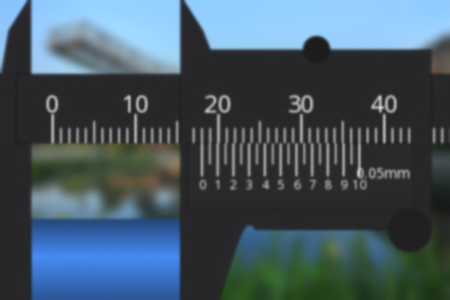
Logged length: 18.0 mm
